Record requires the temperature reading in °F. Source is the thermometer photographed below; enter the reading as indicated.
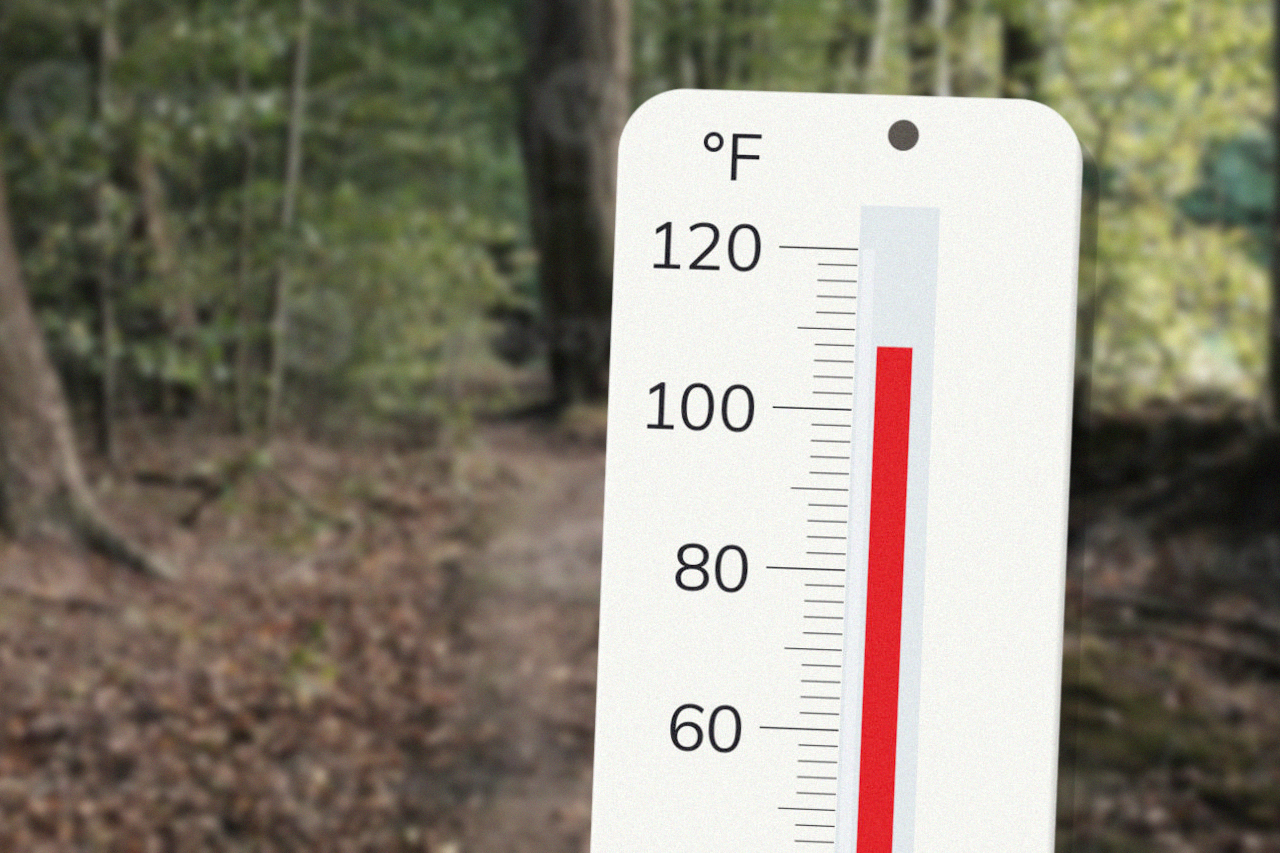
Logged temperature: 108 °F
